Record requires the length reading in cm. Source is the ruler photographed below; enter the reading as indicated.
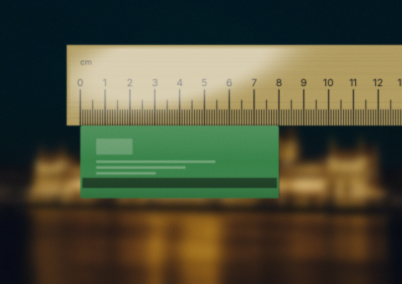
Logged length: 8 cm
